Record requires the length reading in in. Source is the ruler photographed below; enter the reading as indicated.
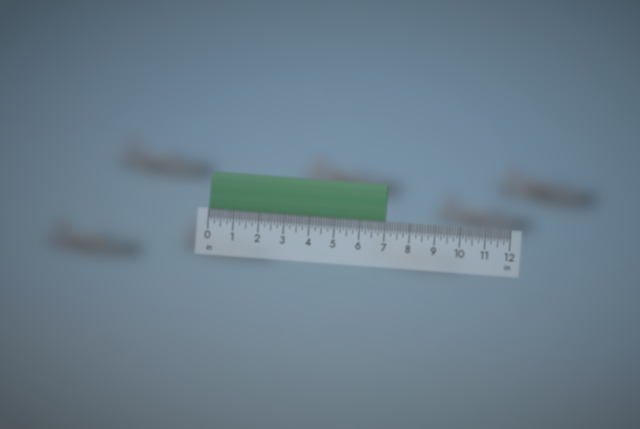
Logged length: 7 in
